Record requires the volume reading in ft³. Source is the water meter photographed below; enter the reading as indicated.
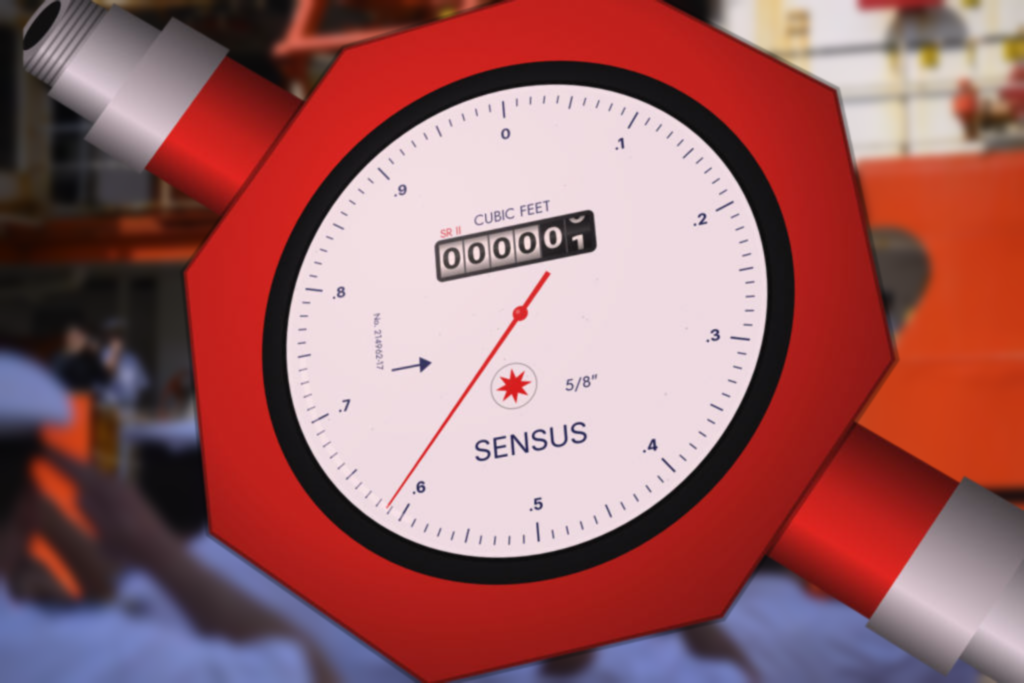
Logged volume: 0.61 ft³
